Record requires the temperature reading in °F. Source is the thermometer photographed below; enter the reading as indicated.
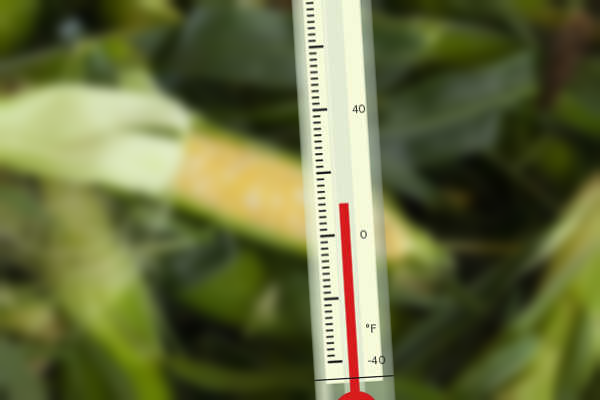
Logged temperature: 10 °F
